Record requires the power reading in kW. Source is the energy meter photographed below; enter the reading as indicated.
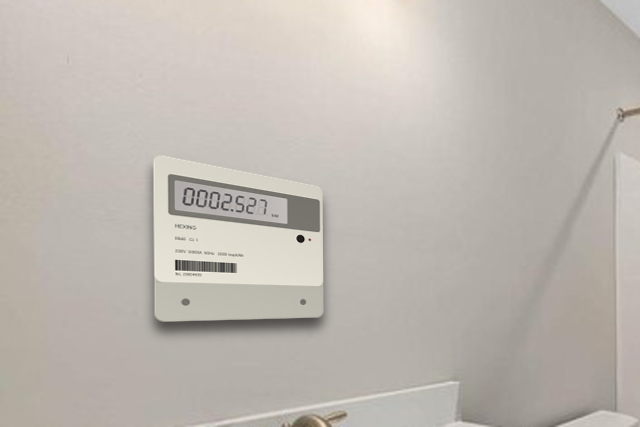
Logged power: 2.527 kW
